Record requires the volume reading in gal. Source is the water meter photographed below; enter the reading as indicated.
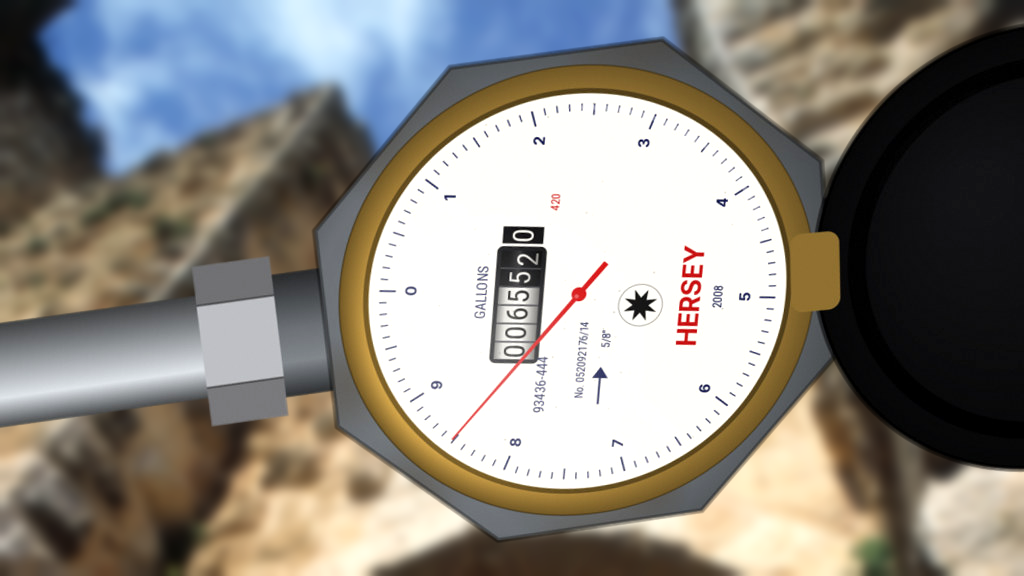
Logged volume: 65518.5 gal
